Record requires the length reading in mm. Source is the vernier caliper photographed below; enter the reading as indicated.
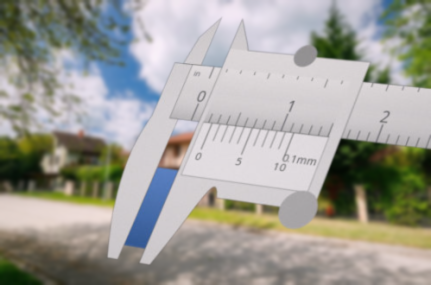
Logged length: 2.4 mm
